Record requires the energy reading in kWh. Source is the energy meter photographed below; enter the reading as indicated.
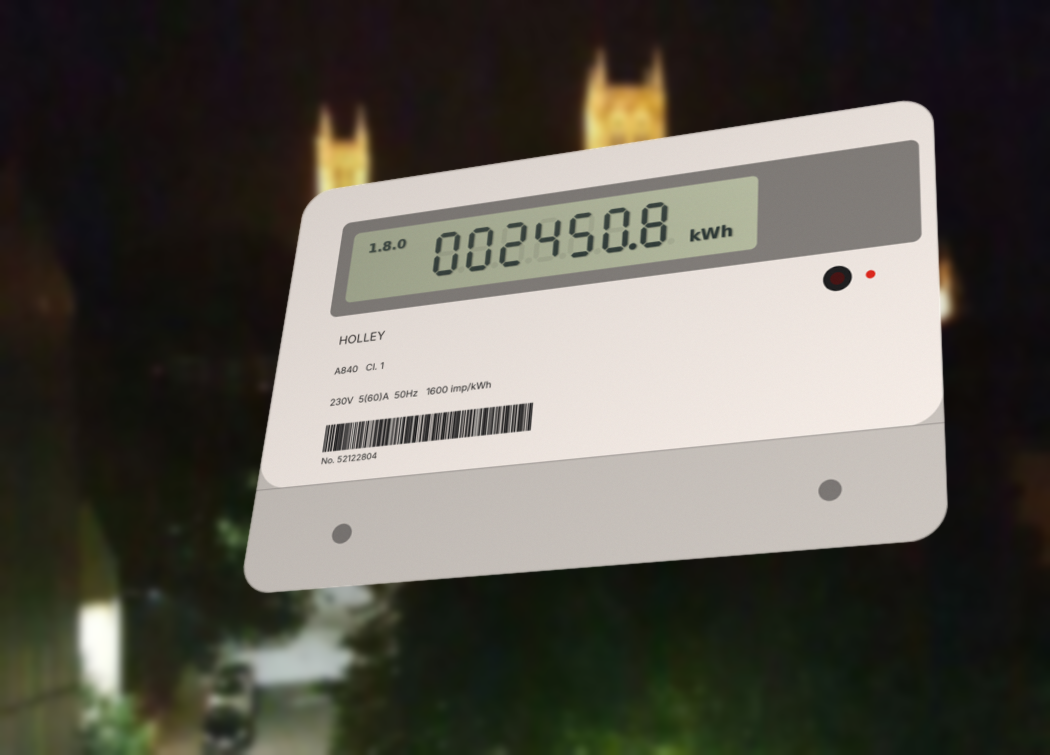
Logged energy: 2450.8 kWh
